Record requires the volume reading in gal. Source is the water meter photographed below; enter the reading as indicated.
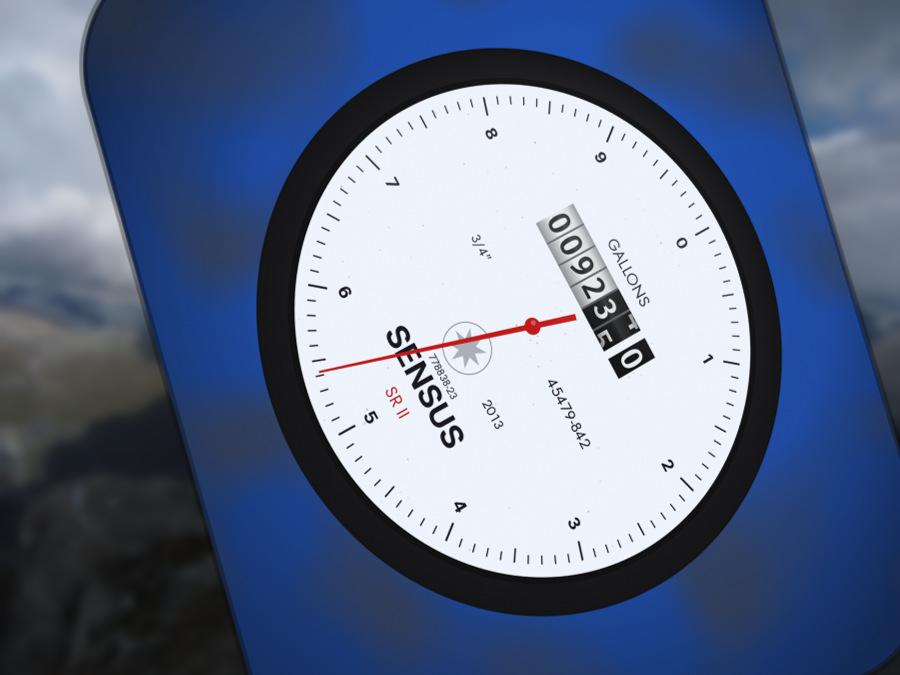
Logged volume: 92345.4 gal
